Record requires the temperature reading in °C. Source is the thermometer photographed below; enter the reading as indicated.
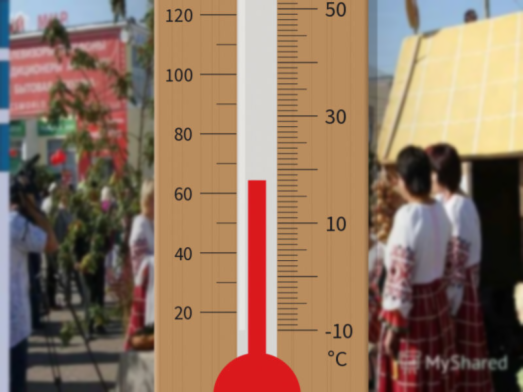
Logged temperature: 18 °C
